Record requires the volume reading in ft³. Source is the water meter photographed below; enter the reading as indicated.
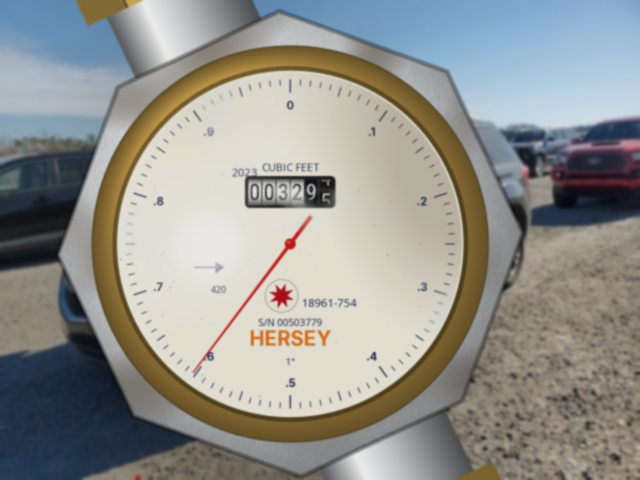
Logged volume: 3294.60 ft³
